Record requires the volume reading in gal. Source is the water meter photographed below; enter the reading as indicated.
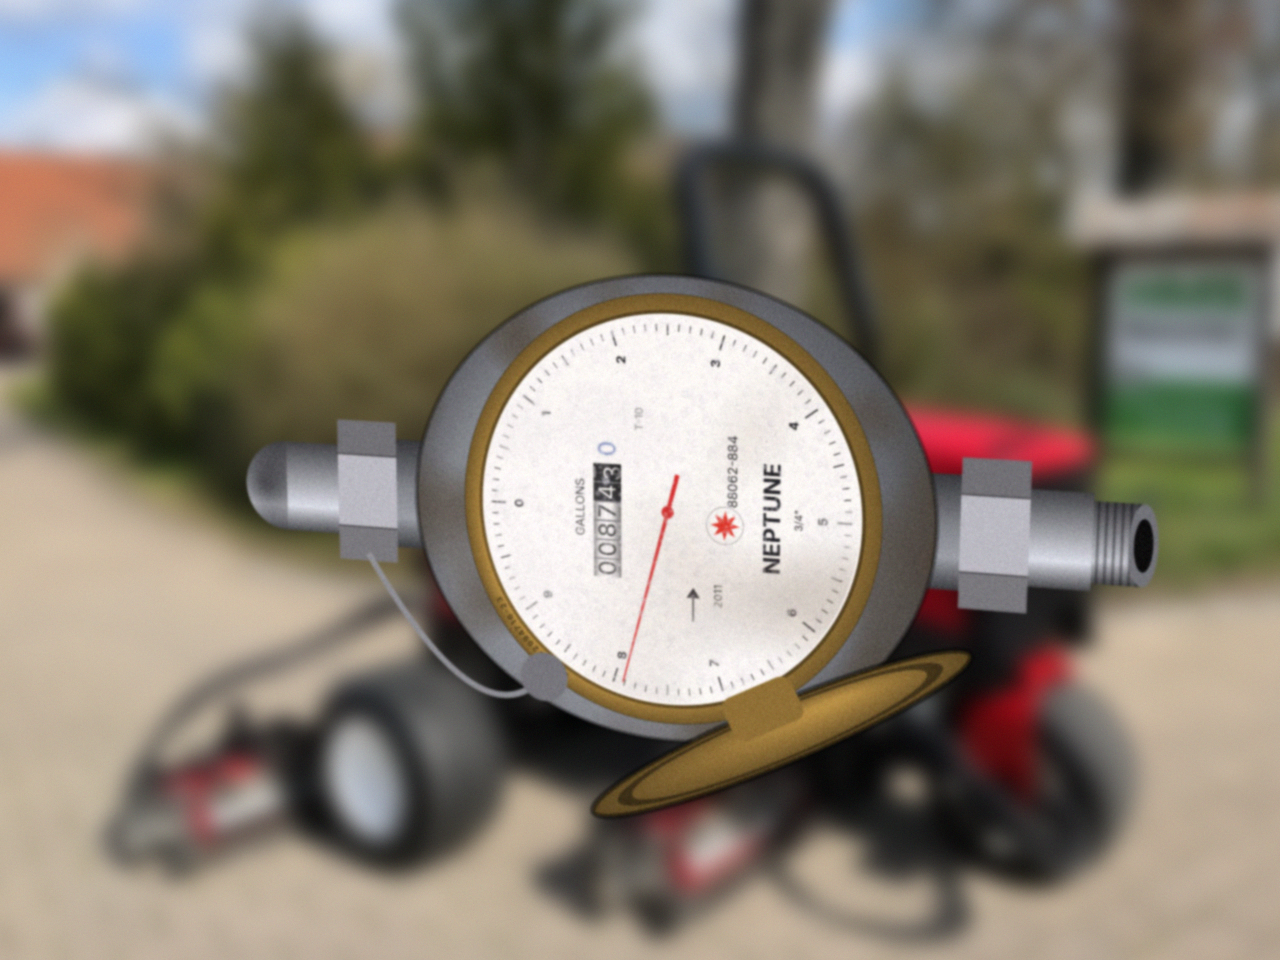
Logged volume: 87427.9 gal
